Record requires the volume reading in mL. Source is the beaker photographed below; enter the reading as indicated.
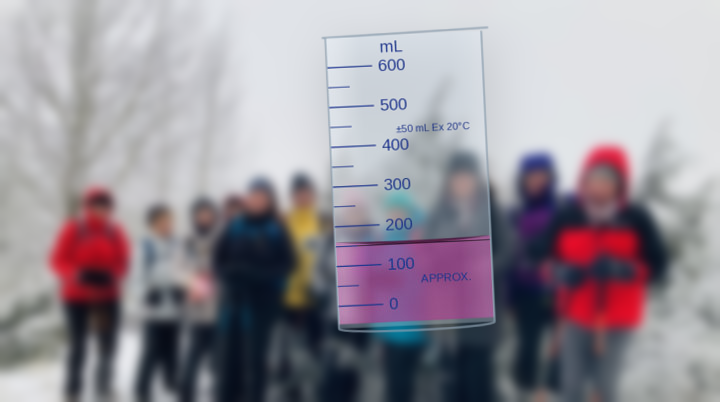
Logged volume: 150 mL
